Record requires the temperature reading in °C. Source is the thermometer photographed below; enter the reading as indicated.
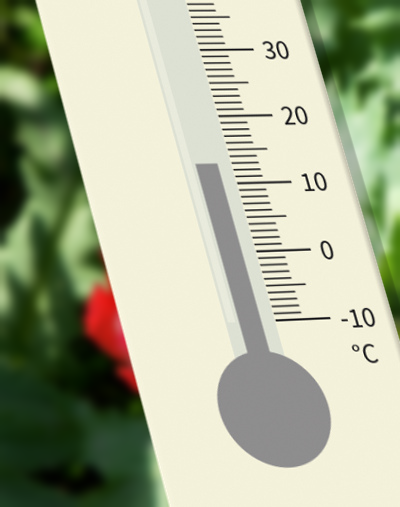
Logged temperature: 13 °C
